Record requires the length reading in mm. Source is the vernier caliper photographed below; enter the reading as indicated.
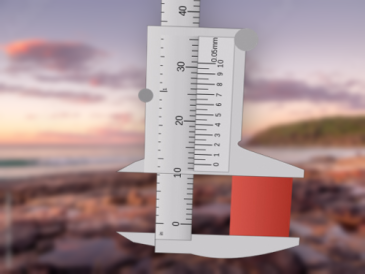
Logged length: 11.8 mm
